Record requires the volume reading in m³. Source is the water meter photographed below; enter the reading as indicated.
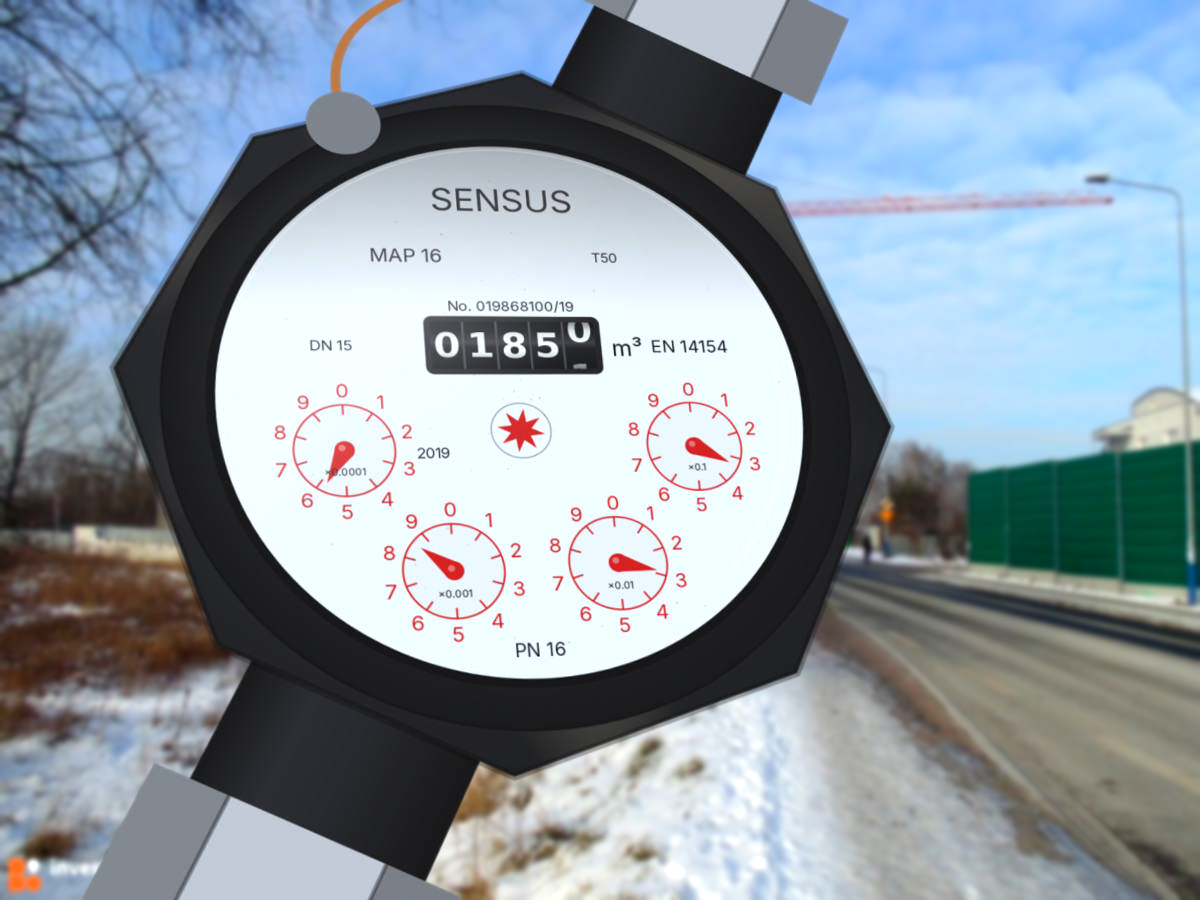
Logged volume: 1850.3285 m³
